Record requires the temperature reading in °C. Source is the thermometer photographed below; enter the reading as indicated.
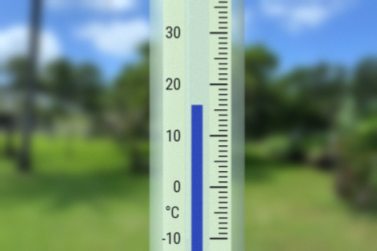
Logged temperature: 16 °C
